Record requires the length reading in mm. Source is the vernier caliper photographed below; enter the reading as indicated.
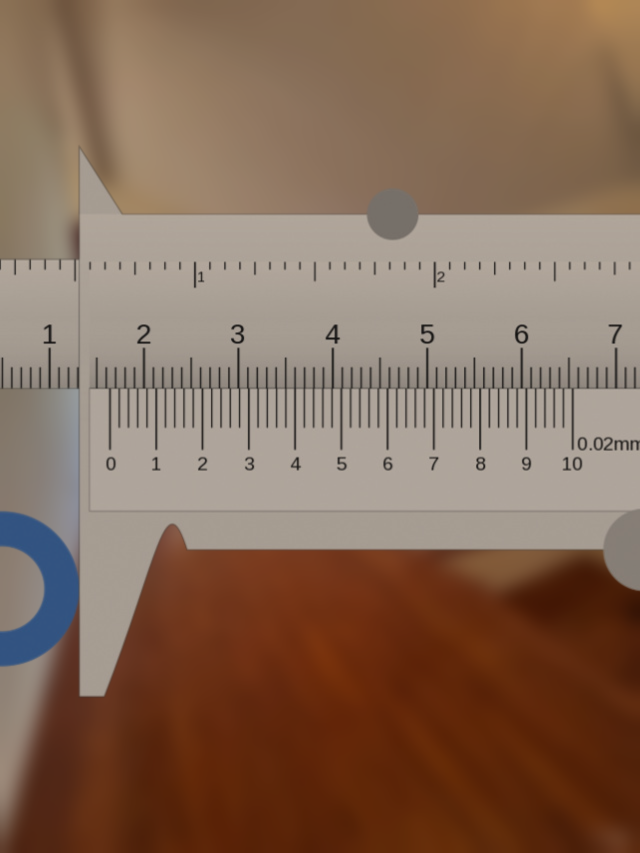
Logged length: 16.4 mm
